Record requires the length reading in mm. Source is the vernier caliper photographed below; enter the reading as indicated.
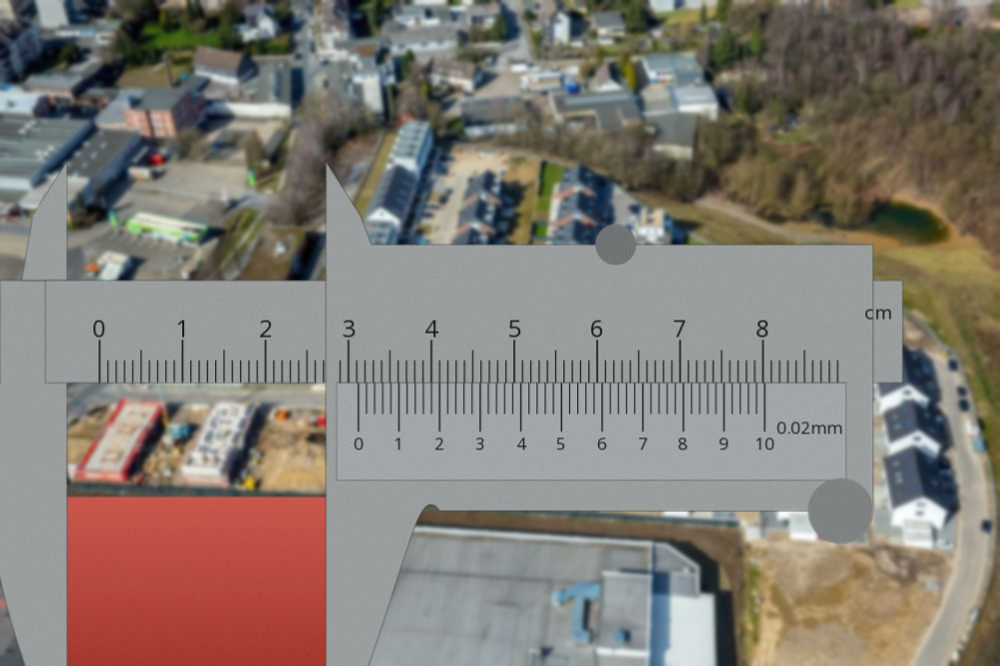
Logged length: 31.2 mm
